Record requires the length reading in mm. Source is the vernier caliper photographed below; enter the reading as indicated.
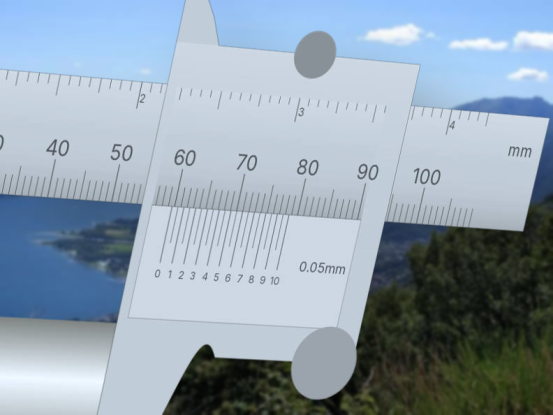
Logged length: 59.6 mm
